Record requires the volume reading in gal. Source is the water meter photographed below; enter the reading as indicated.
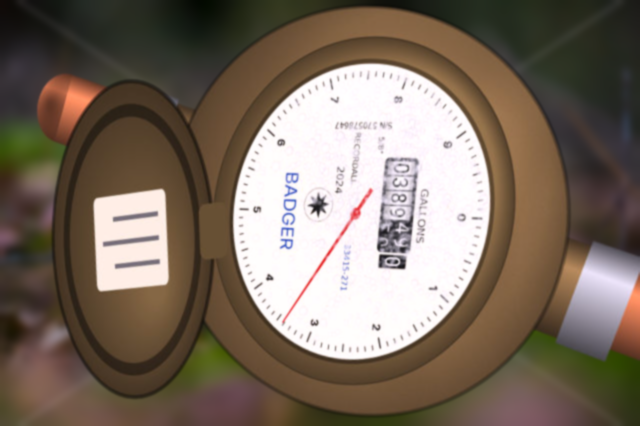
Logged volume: 389493.4 gal
